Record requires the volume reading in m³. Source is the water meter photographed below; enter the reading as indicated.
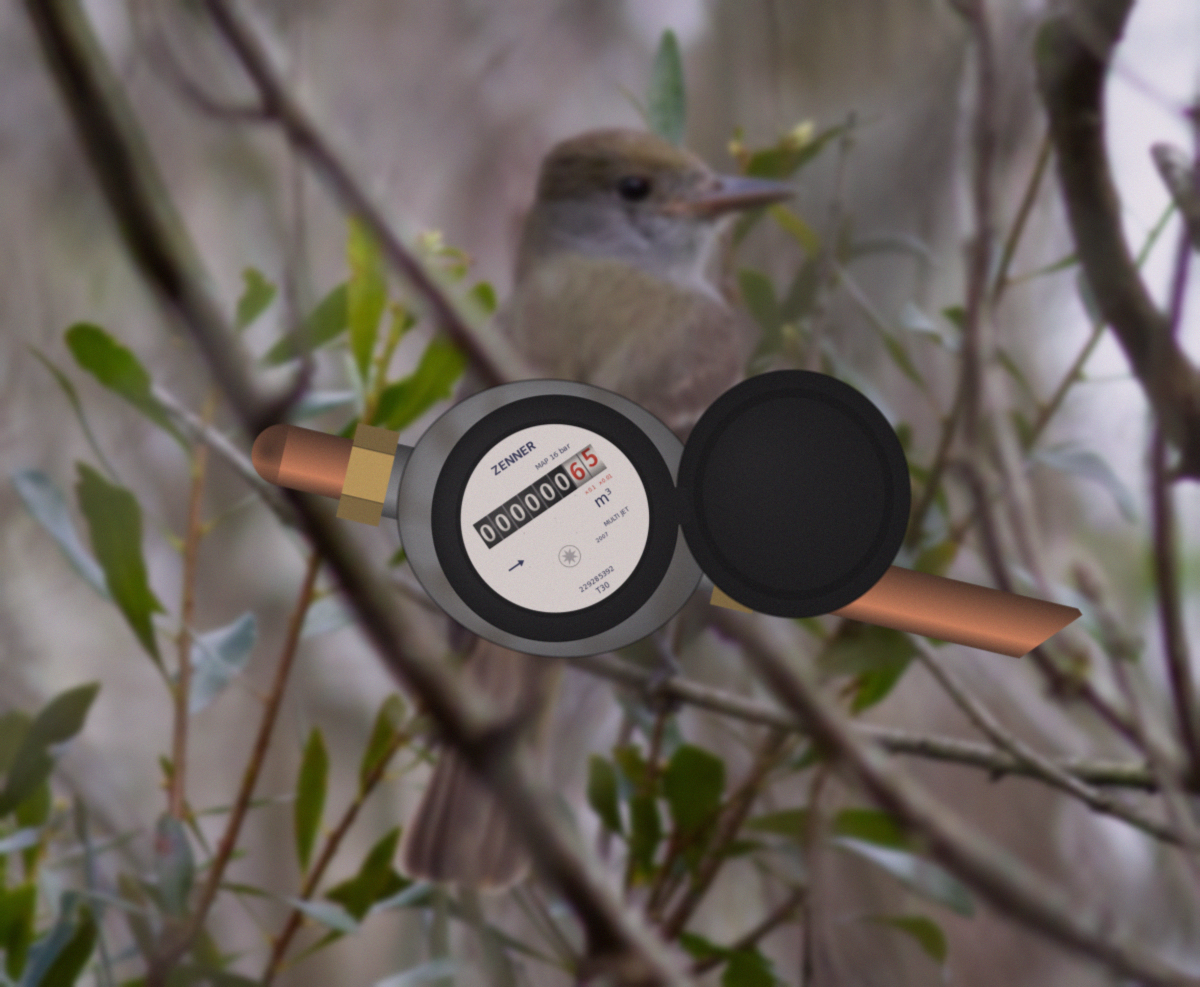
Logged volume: 0.65 m³
